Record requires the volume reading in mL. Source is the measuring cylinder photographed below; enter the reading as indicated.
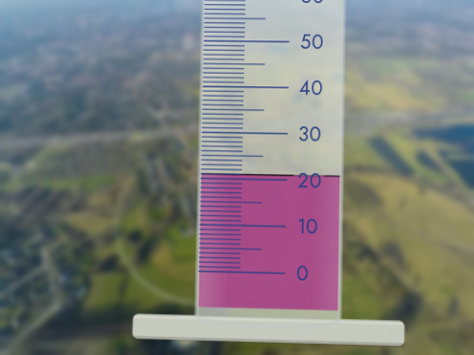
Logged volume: 21 mL
